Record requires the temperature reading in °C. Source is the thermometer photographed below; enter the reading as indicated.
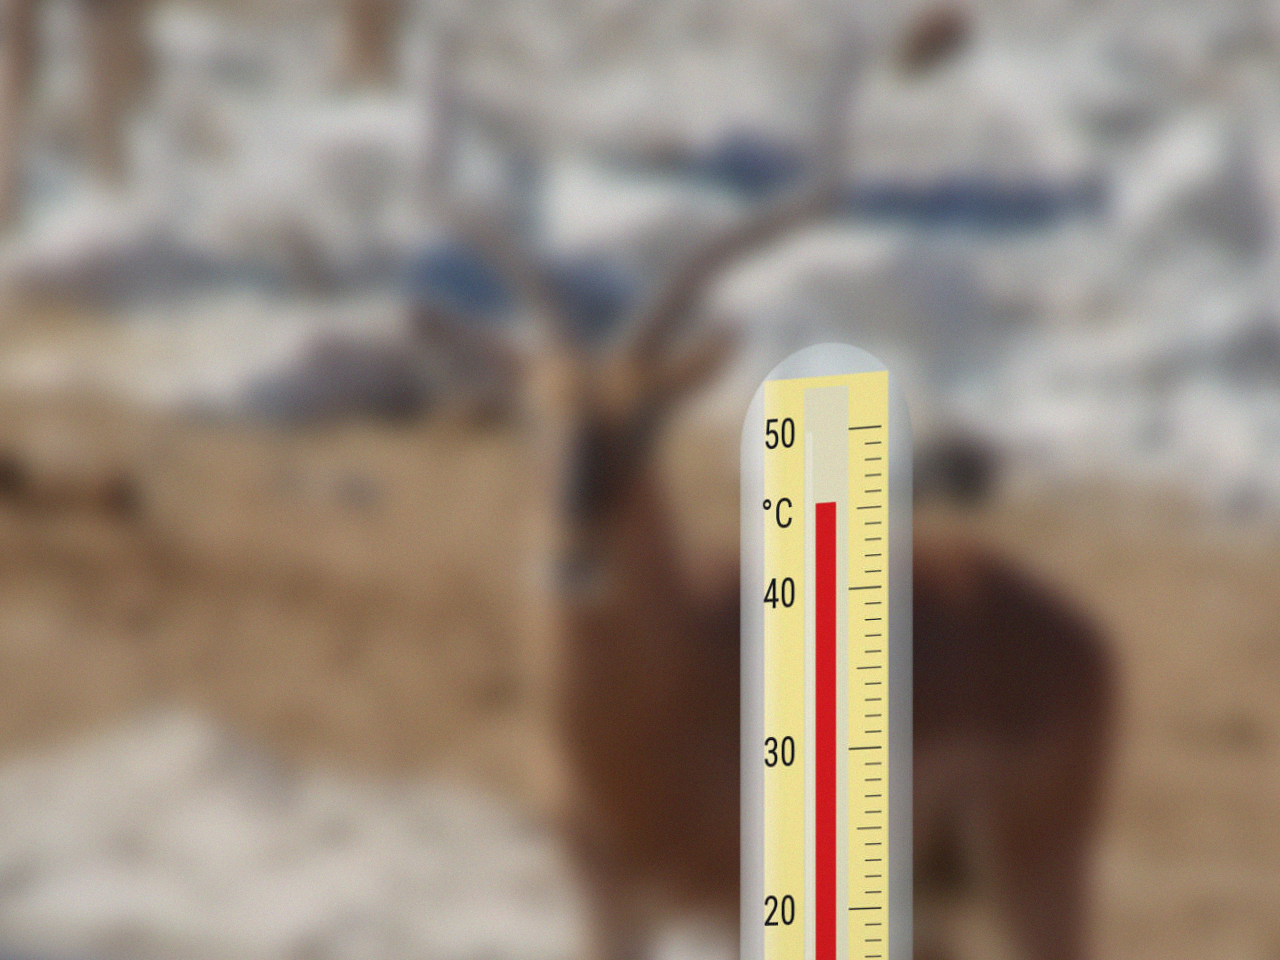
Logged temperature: 45.5 °C
